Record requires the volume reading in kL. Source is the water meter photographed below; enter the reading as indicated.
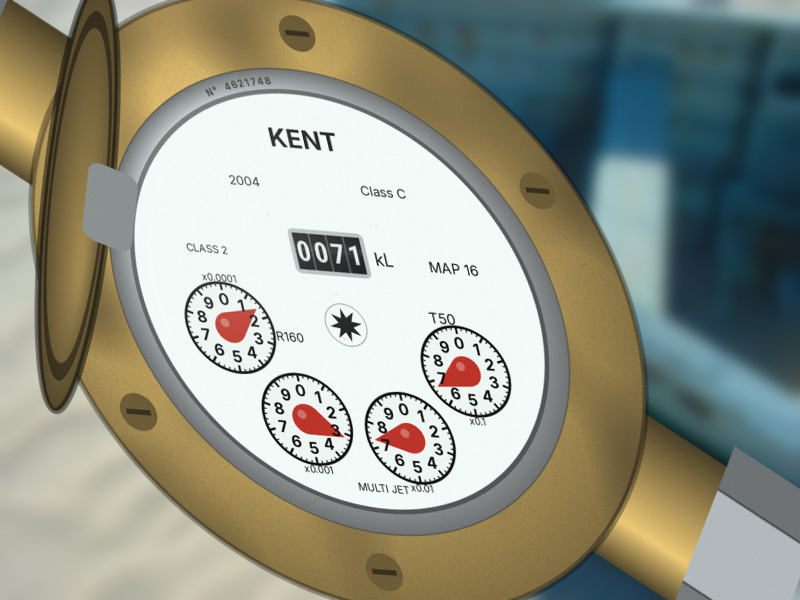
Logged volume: 71.6731 kL
